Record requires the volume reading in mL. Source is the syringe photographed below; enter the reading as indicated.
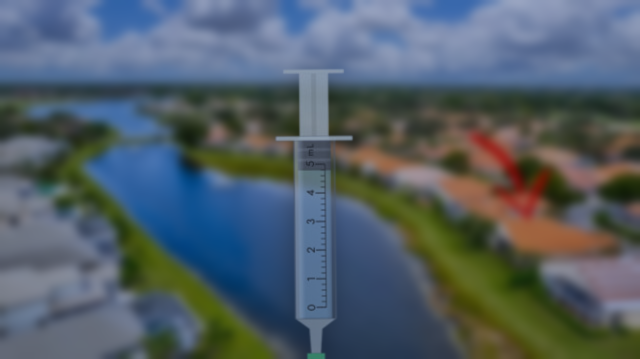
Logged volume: 4.8 mL
